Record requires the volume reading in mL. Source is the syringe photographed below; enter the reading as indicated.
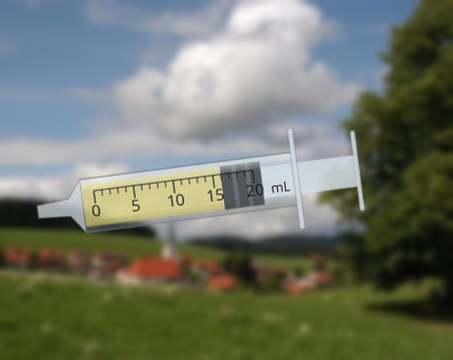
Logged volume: 16 mL
